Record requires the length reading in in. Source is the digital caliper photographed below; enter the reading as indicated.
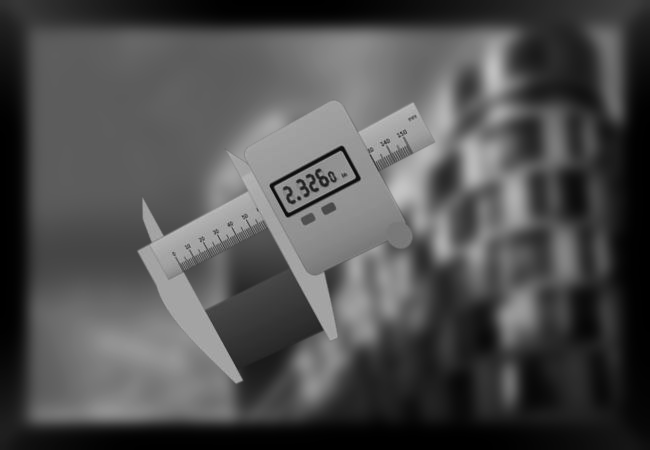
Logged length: 2.3260 in
